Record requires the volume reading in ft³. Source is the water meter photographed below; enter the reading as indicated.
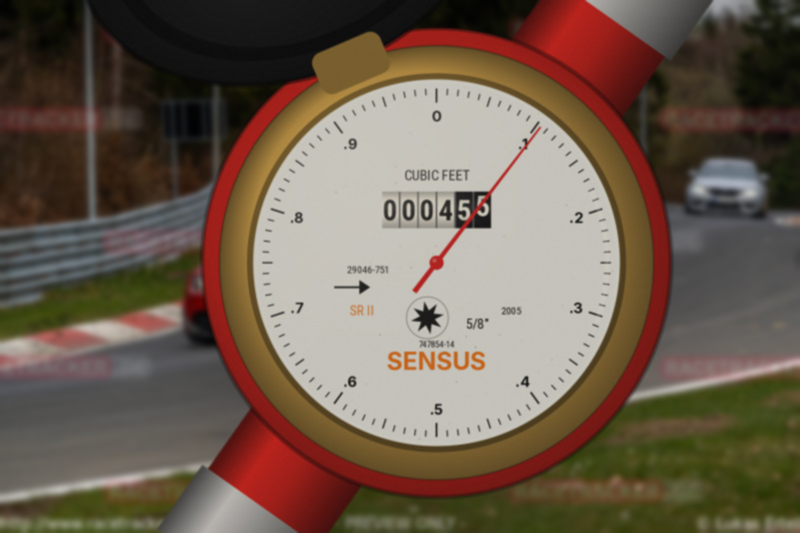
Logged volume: 455.10 ft³
